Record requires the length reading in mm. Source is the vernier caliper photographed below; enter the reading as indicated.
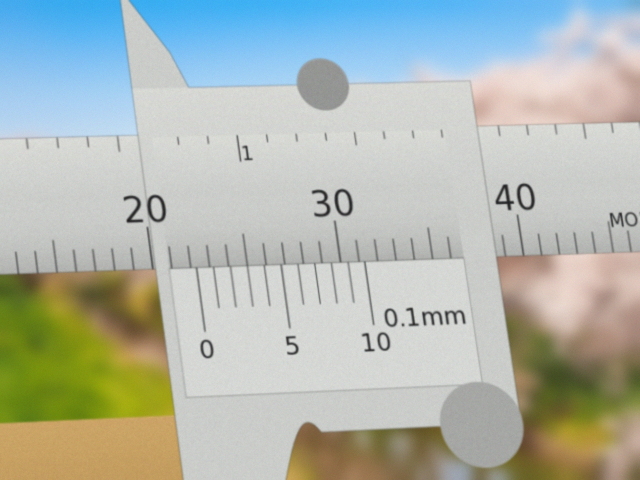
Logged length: 22.3 mm
